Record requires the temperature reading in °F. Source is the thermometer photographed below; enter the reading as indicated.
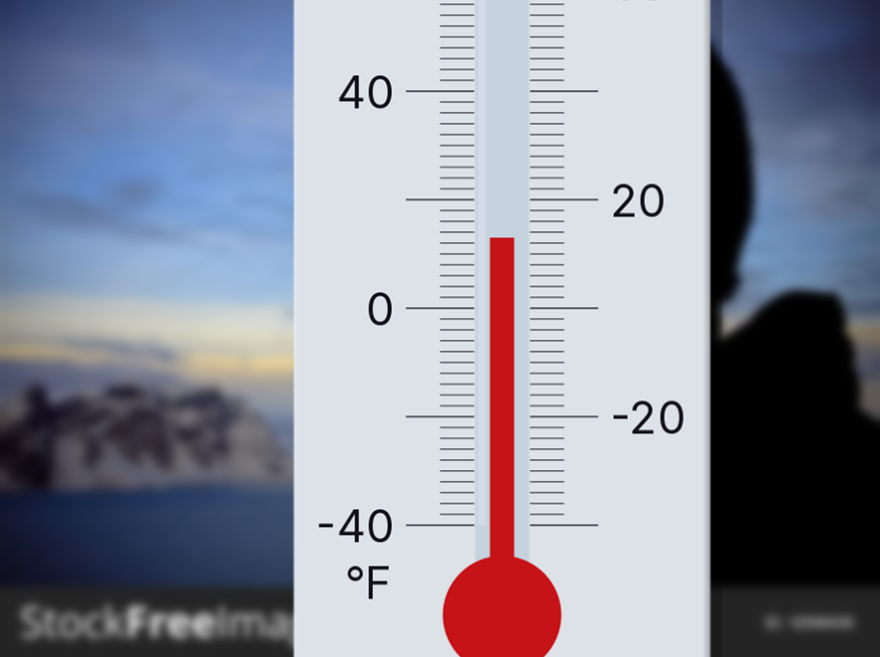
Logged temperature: 13 °F
